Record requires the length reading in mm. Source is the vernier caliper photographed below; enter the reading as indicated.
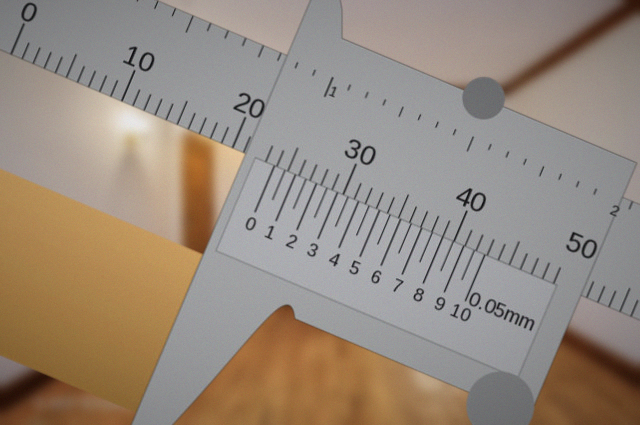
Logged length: 23.8 mm
